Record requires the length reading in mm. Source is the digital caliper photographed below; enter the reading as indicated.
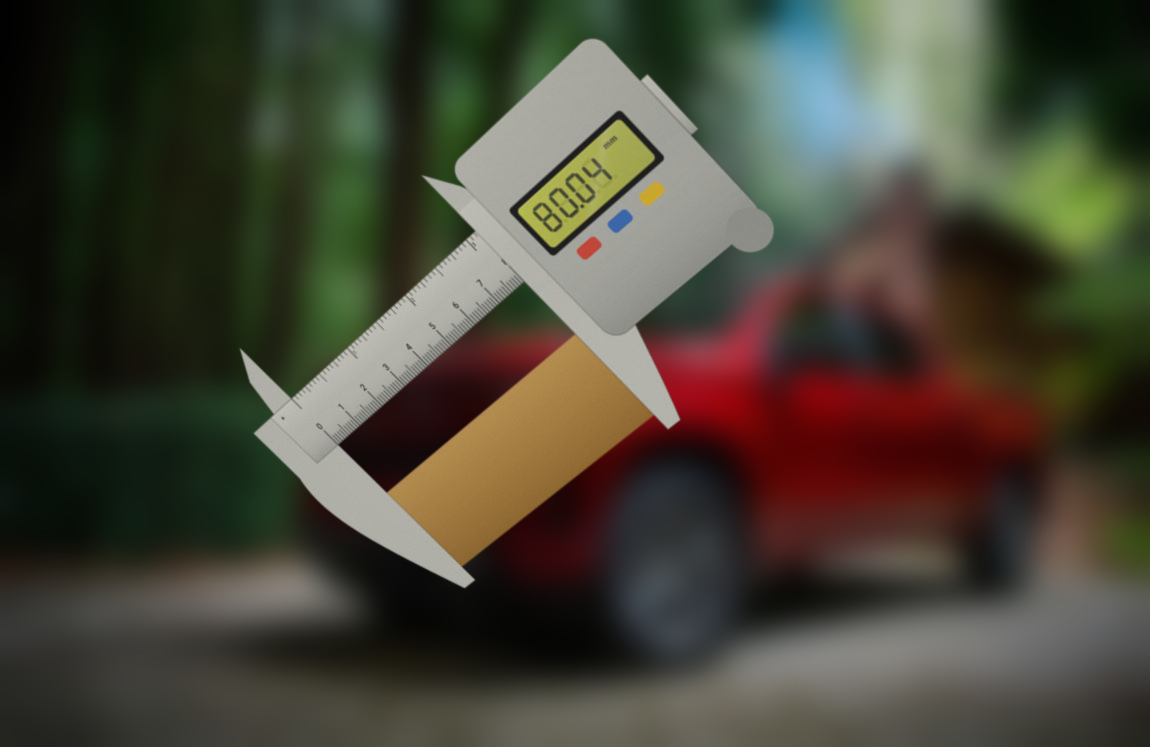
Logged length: 80.04 mm
